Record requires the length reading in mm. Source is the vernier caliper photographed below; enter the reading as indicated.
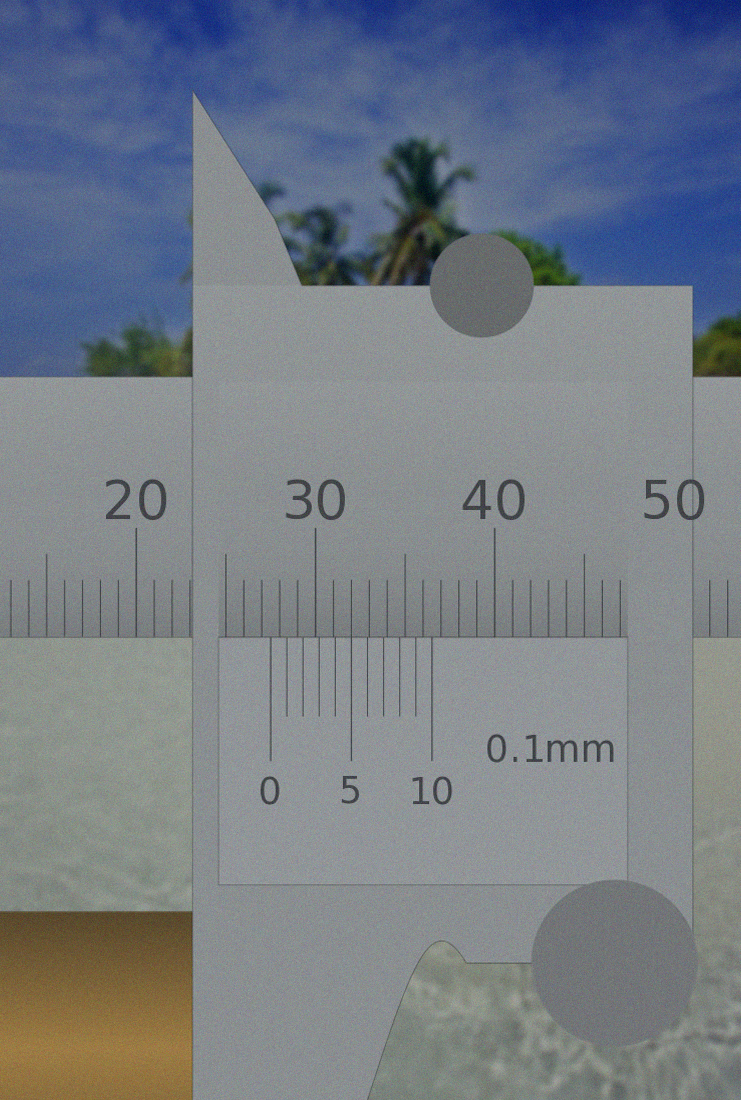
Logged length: 27.5 mm
